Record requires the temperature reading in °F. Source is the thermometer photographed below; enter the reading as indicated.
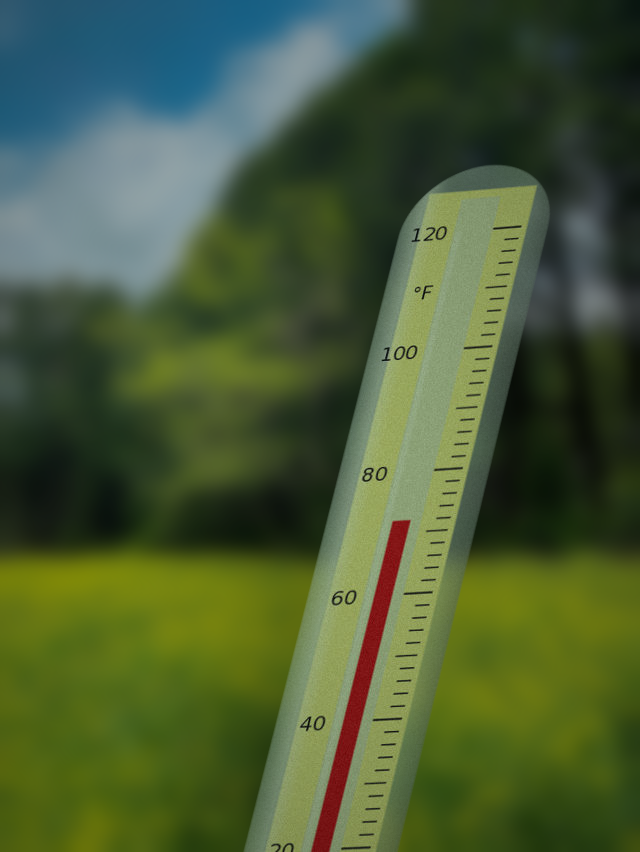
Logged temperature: 72 °F
